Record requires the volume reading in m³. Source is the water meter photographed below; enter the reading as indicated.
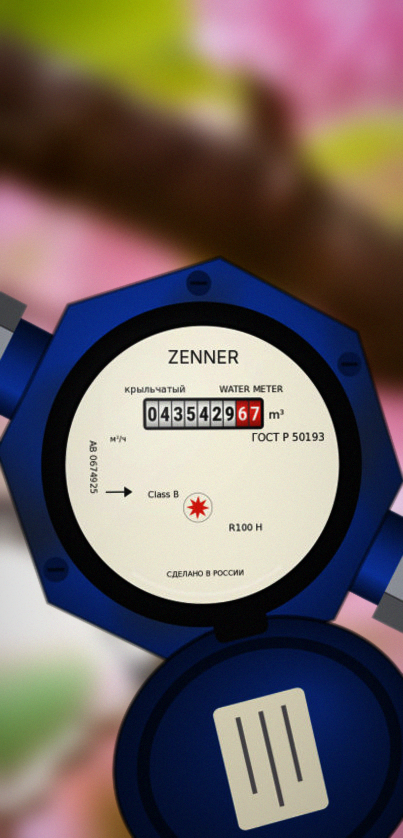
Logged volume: 435429.67 m³
